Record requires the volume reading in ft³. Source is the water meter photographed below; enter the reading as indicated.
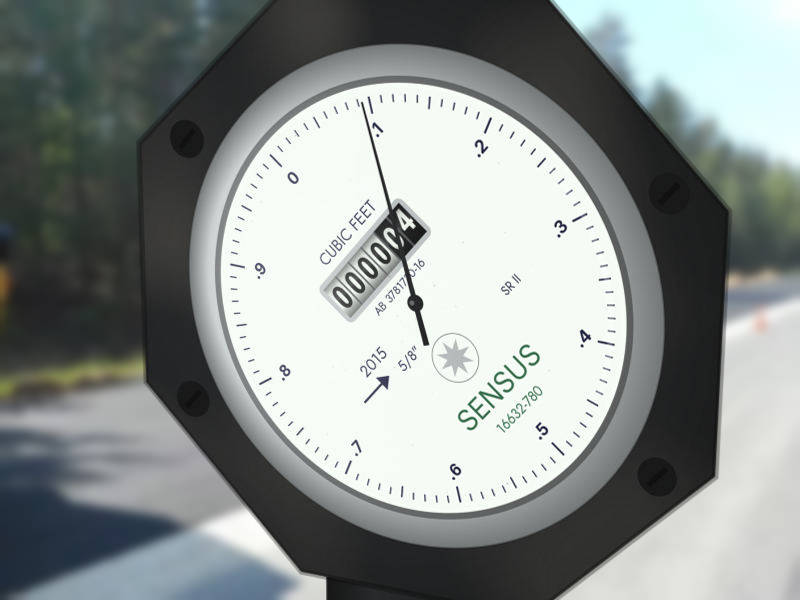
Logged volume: 4.09 ft³
